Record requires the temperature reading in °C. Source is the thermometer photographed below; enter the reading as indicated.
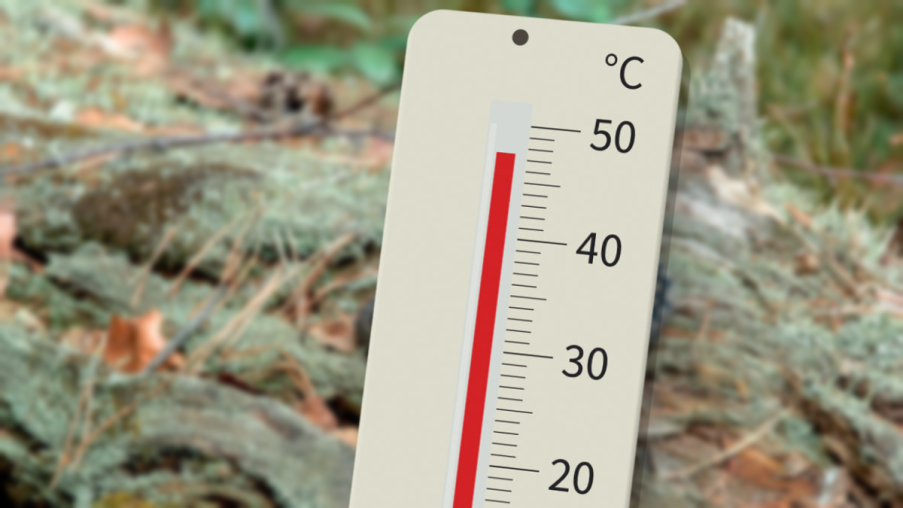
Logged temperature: 47.5 °C
